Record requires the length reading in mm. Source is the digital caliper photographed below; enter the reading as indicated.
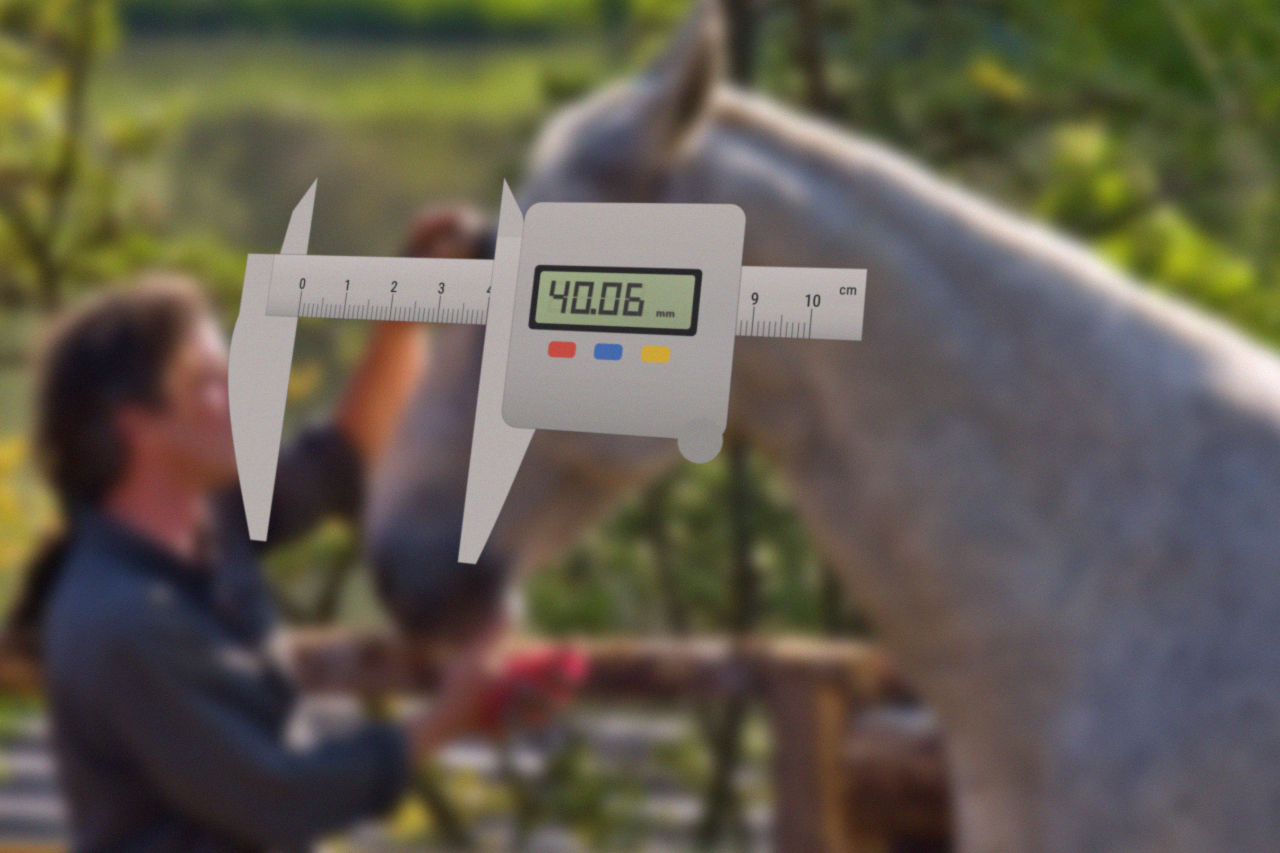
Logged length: 40.06 mm
